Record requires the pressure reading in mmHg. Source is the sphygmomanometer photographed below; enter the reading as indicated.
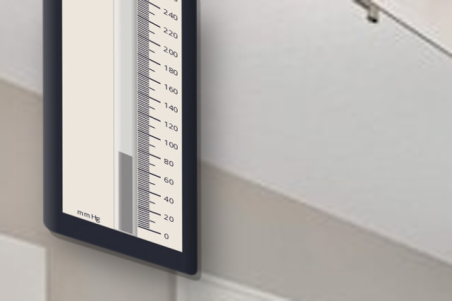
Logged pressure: 70 mmHg
